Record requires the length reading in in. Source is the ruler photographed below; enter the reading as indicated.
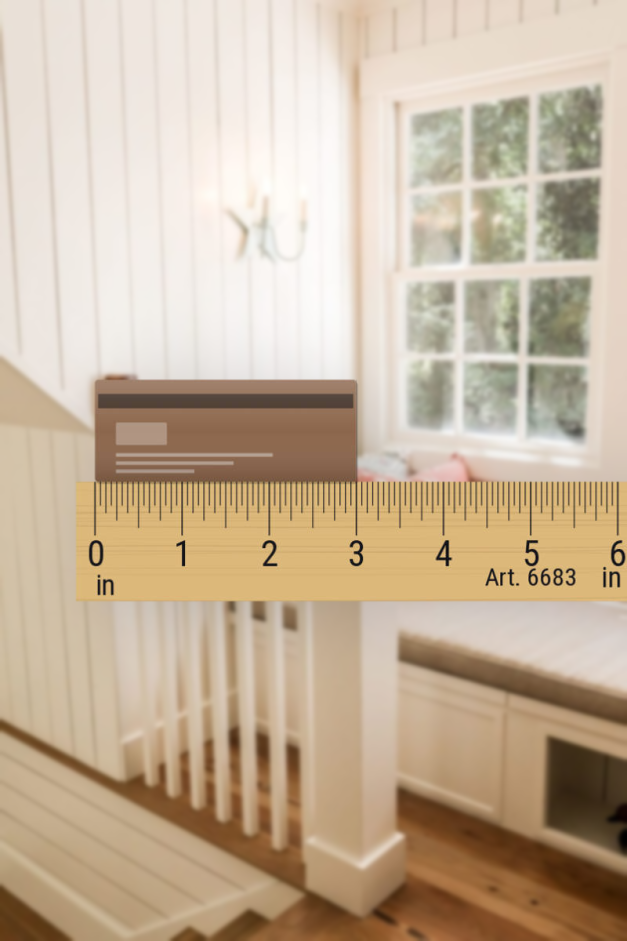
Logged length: 3 in
